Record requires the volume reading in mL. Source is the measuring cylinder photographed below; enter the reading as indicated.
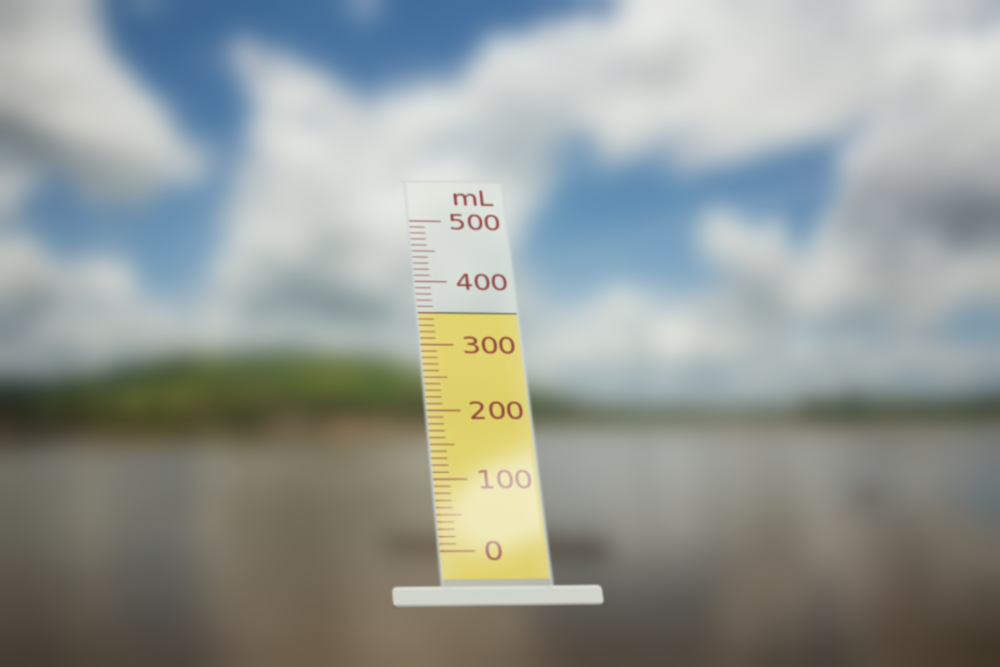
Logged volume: 350 mL
